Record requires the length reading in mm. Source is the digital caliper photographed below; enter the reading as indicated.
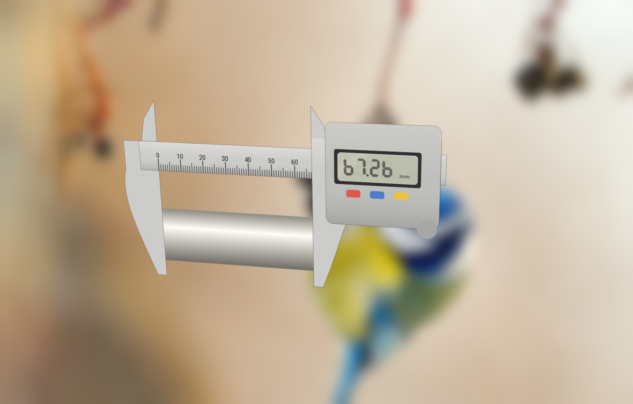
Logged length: 67.26 mm
